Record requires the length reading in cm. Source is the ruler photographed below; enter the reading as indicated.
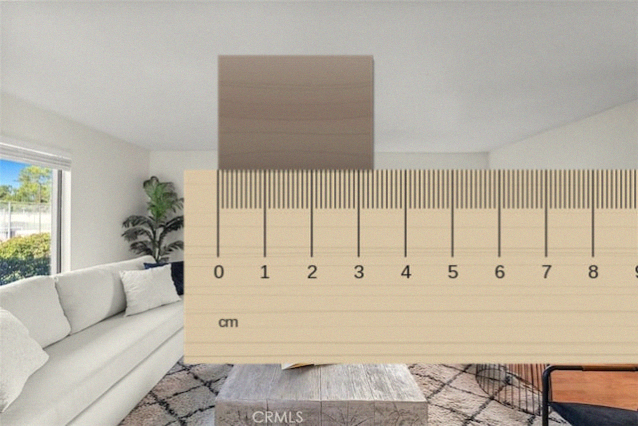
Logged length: 3.3 cm
